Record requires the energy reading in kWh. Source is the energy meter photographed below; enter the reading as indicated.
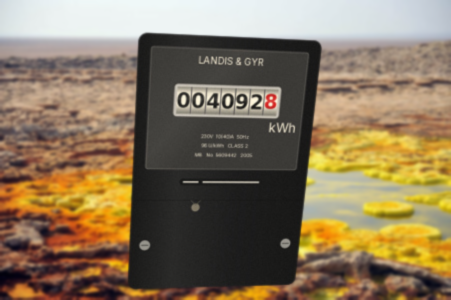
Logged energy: 4092.8 kWh
